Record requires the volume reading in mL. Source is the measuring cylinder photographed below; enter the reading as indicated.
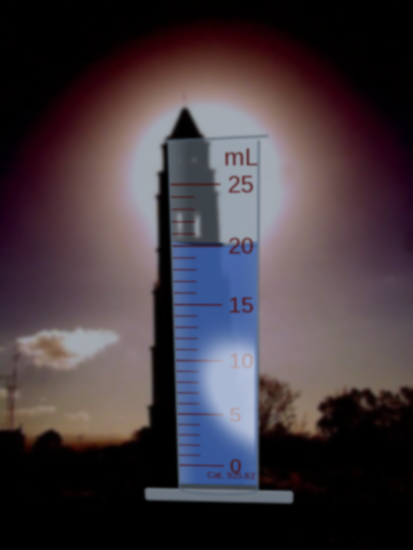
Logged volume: 20 mL
